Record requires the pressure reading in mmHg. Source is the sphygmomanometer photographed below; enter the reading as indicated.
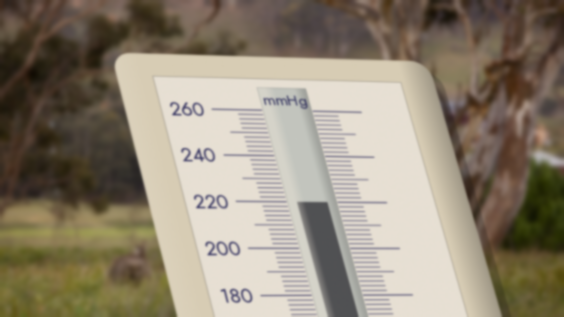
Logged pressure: 220 mmHg
